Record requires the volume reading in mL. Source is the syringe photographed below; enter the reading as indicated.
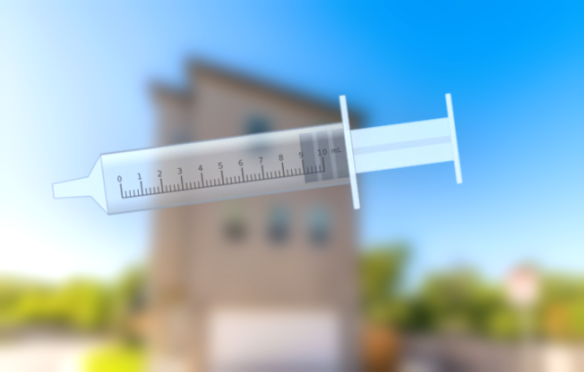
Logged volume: 9 mL
